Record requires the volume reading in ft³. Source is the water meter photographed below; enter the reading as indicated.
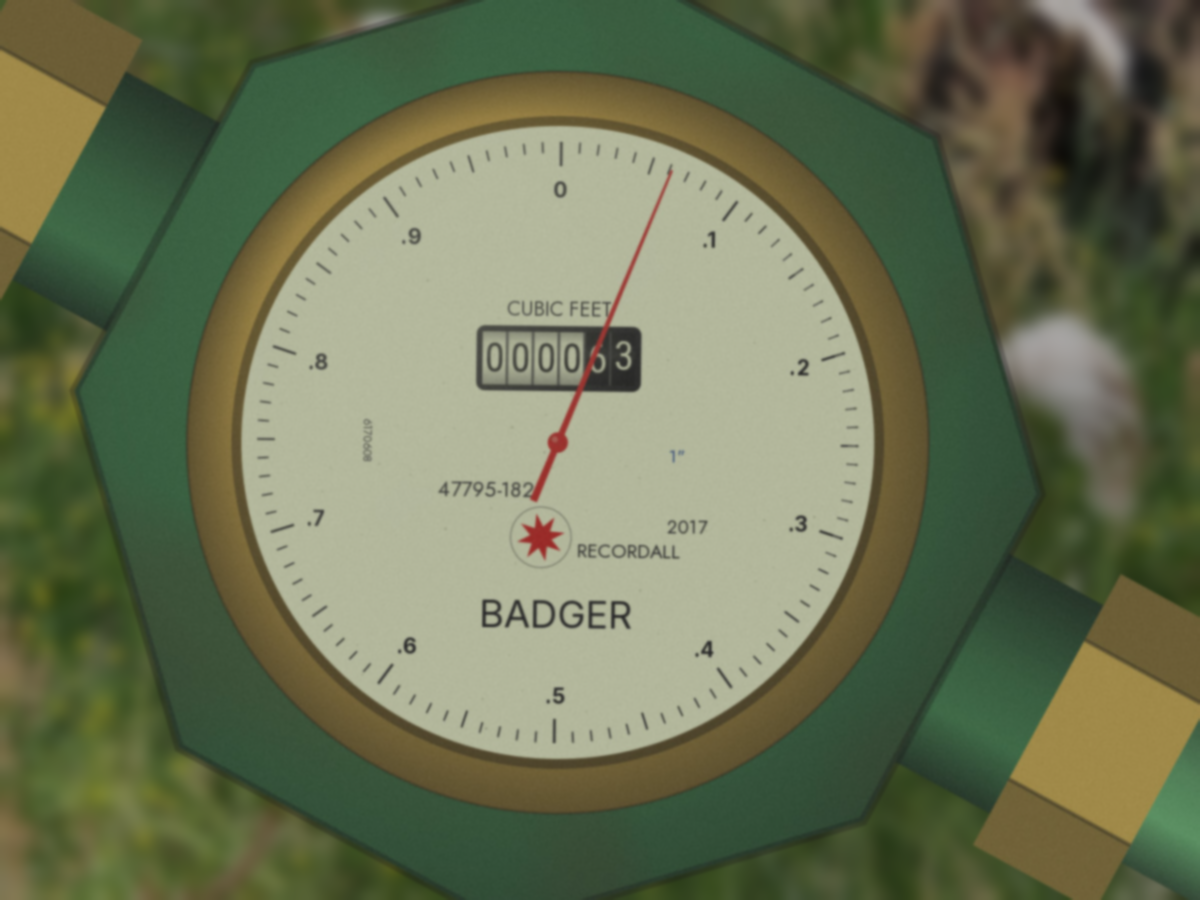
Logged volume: 63.06 ft³
